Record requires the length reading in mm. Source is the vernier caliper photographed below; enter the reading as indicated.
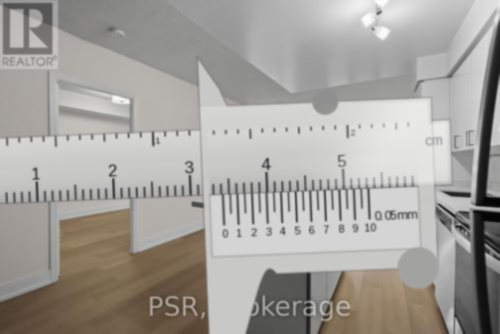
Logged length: 34.2 mm
